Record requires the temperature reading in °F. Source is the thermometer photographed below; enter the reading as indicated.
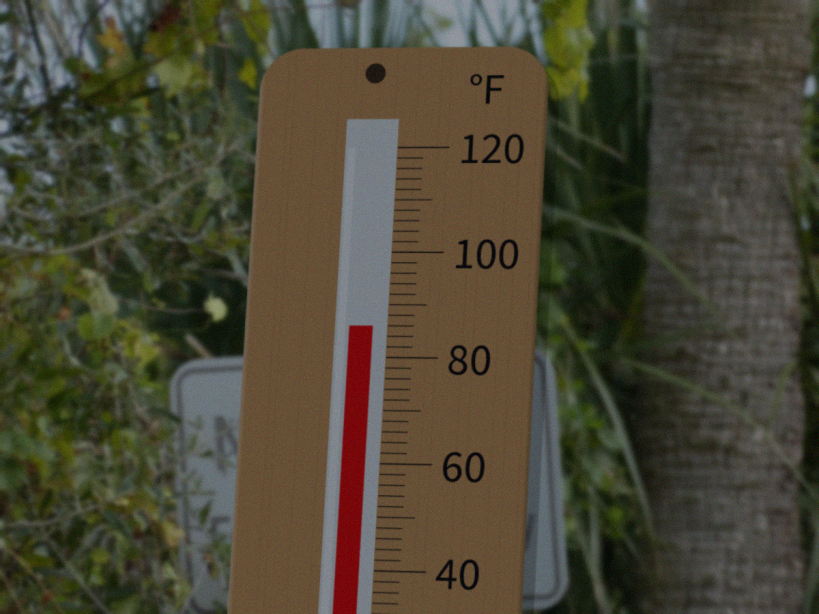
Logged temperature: 86 °F
